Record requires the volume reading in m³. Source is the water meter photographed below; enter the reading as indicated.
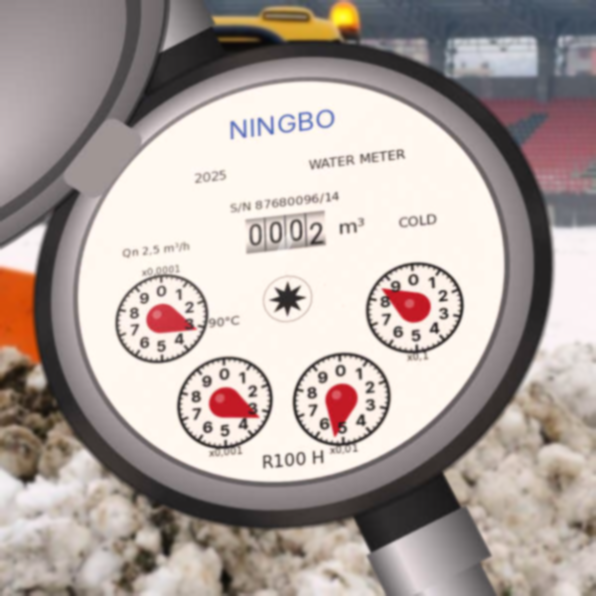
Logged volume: 1.8533 m³
